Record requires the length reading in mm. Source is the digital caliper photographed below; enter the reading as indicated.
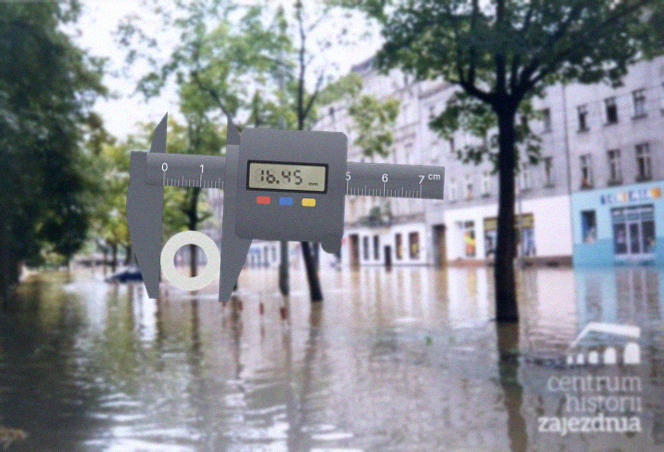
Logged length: 16.45 mm
